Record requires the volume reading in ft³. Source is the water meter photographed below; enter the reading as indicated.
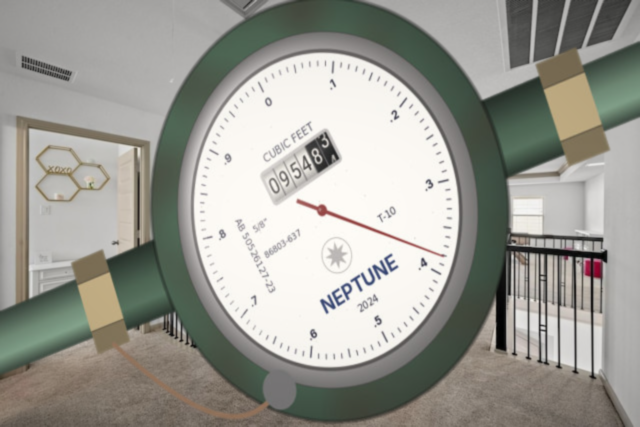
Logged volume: 95483.38 ft³
